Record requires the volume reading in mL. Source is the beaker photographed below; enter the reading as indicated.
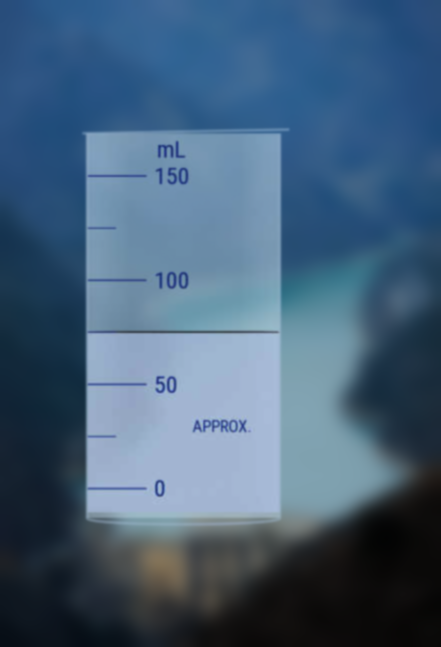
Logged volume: 75 mL
